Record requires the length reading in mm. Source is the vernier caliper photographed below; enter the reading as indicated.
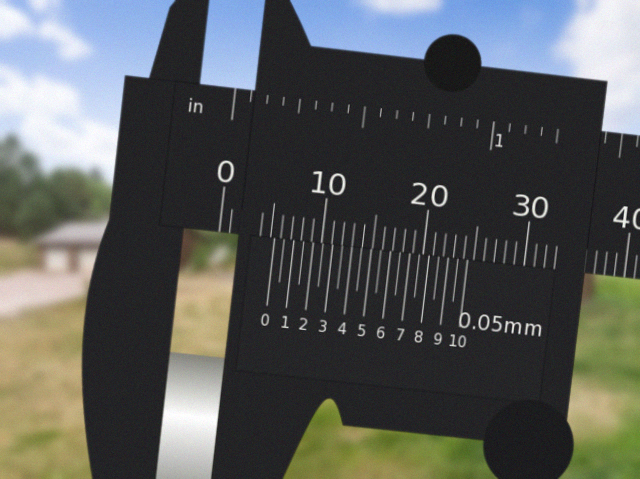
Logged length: 5.4 mm
